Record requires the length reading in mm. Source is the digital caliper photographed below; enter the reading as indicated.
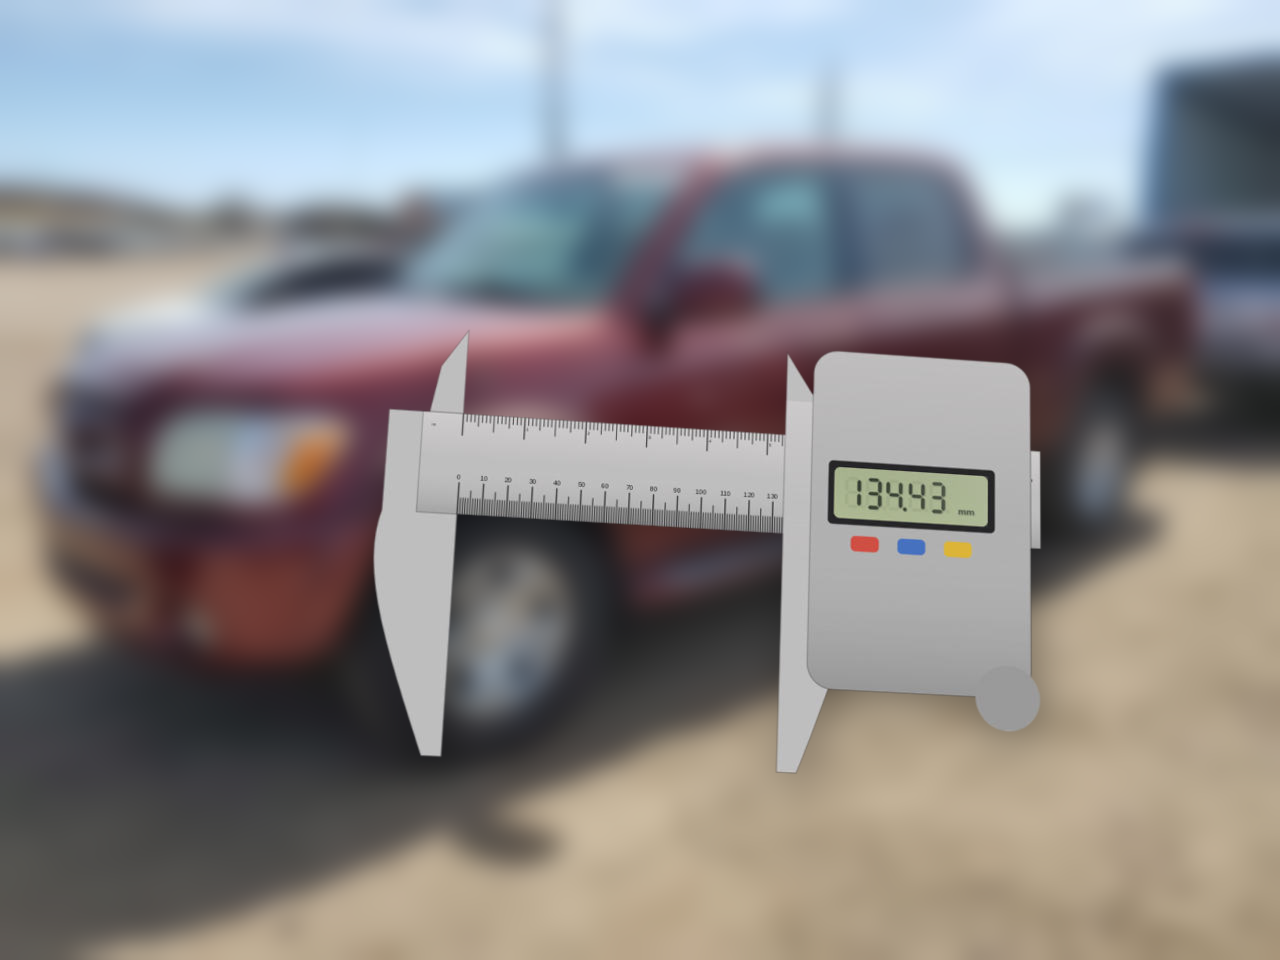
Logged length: 134.43 mm
